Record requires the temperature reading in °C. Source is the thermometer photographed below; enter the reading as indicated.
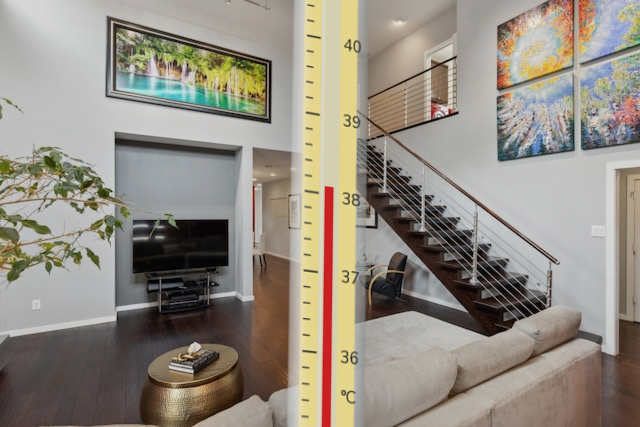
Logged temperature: 38.1 °C
